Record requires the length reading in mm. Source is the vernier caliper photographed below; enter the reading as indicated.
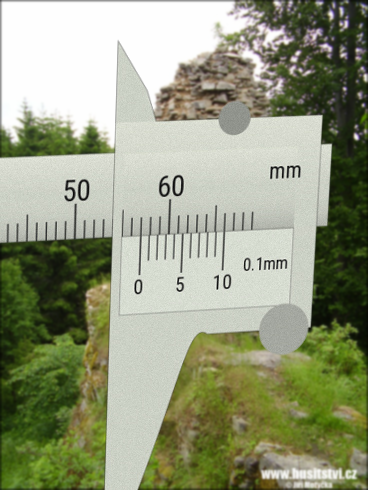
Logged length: 57.0 mm
